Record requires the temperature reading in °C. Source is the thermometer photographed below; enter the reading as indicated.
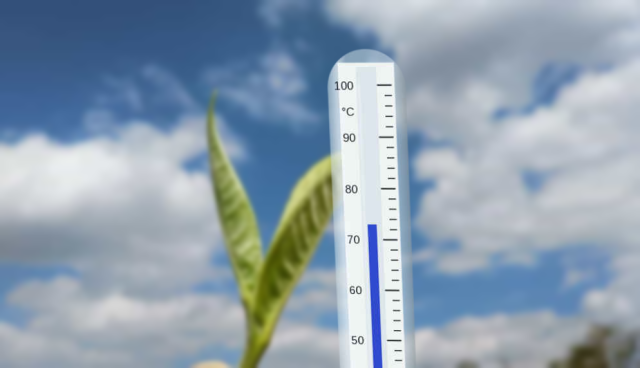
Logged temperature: 73 °C
